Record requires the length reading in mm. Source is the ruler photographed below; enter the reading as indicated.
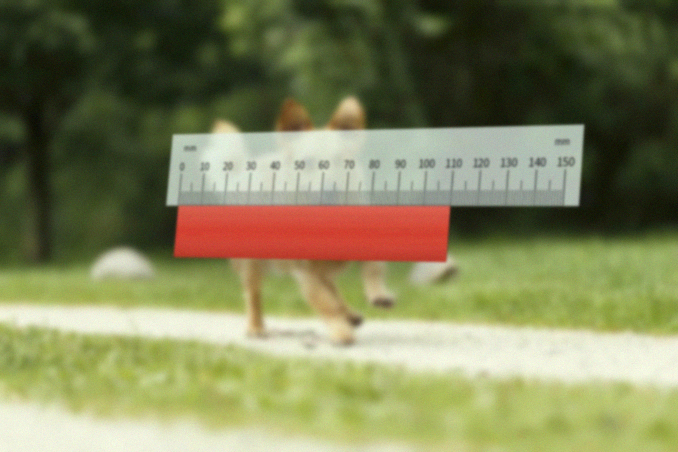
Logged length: 110 mm
